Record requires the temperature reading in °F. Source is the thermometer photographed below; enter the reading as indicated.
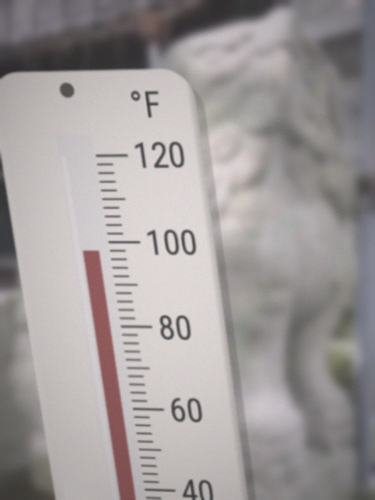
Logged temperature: 98 °F
